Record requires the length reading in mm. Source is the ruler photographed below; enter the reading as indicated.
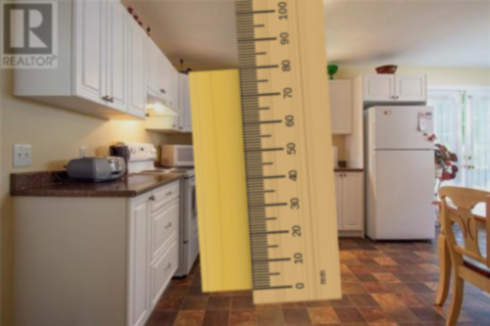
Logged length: 80 mm
